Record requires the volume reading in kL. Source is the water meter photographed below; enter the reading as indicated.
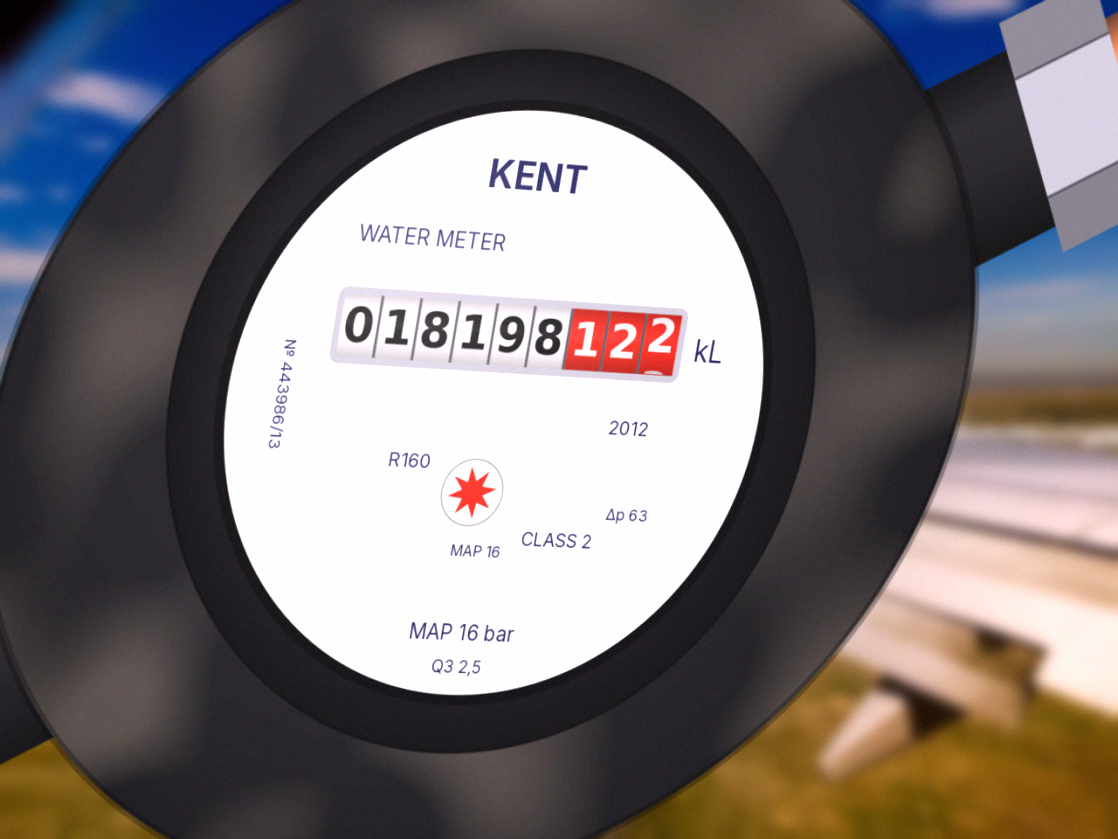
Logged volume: 18198.122 kL
